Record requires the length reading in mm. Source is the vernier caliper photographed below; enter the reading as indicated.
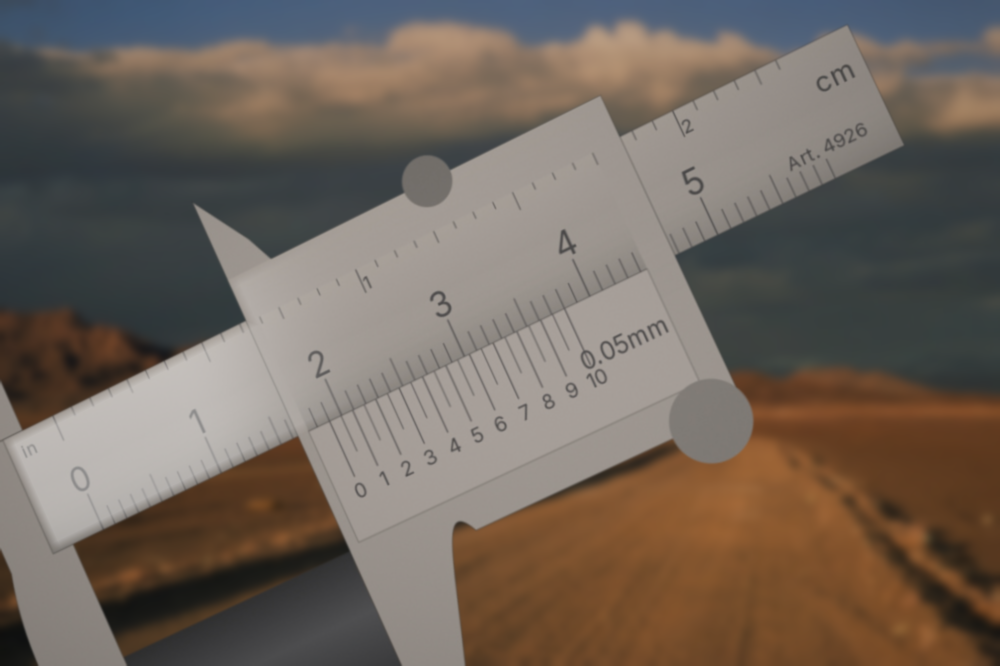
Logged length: 19.0 mm
